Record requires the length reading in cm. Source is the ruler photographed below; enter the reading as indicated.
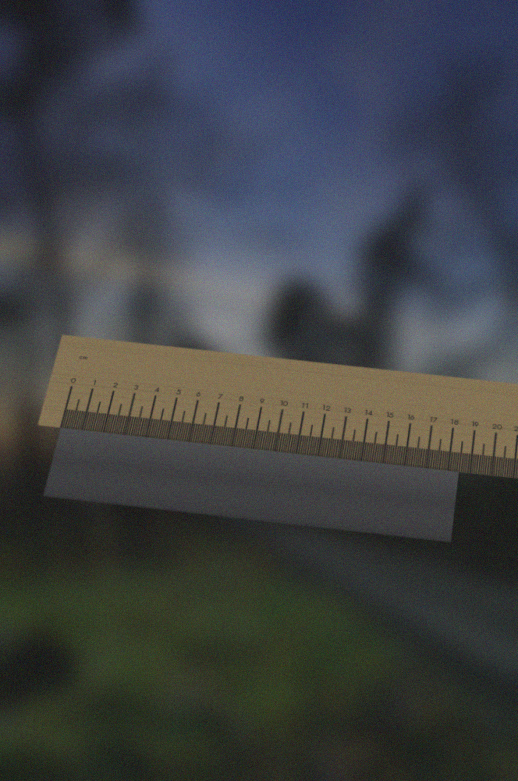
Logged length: 18.5 cm
